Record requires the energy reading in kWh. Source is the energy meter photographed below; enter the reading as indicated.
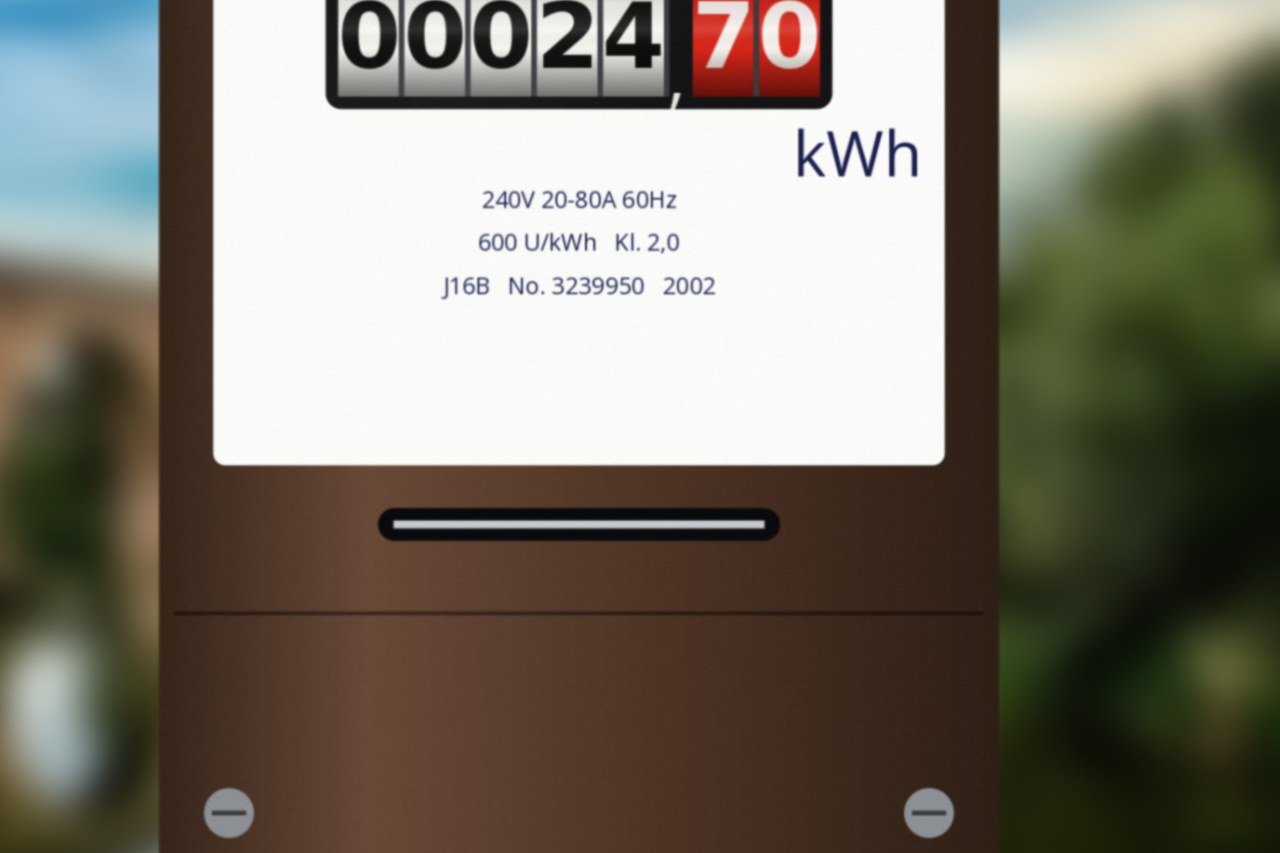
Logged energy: 24.70 kWh
